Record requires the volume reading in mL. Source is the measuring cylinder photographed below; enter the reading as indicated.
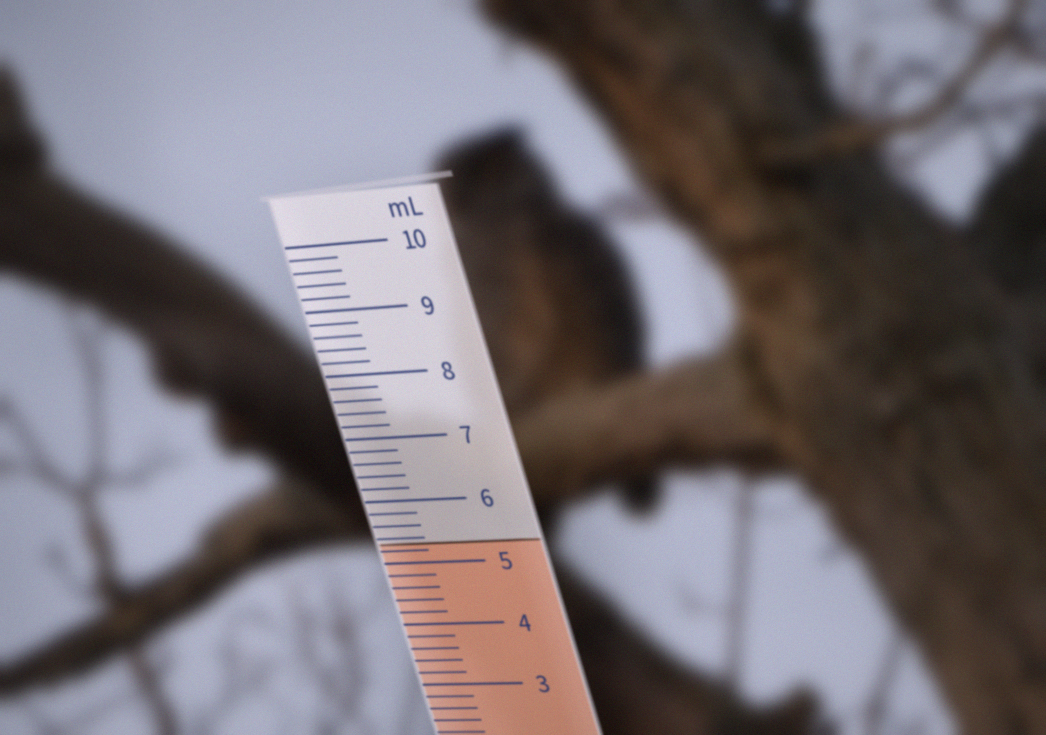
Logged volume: 5.3 mL
